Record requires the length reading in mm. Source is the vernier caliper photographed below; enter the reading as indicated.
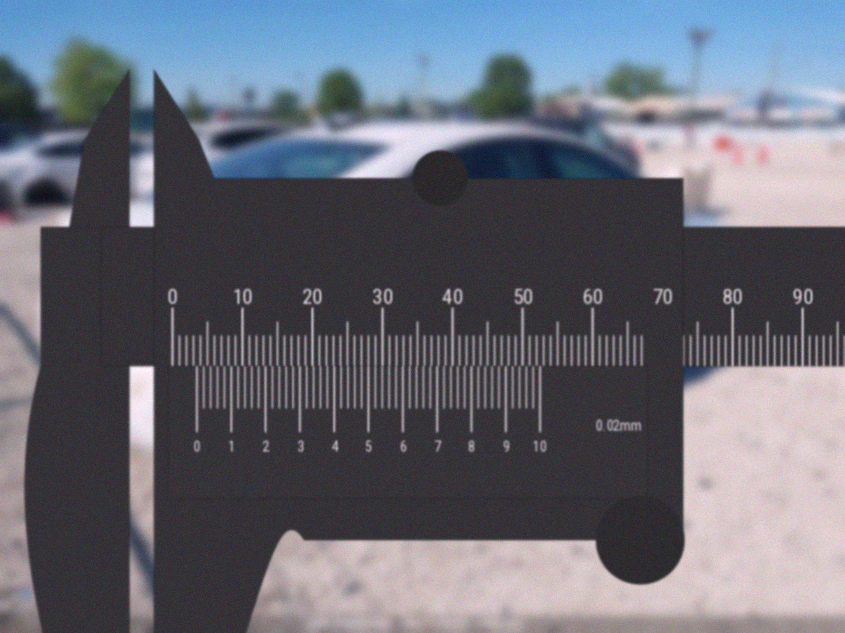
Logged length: 3.5 mm
